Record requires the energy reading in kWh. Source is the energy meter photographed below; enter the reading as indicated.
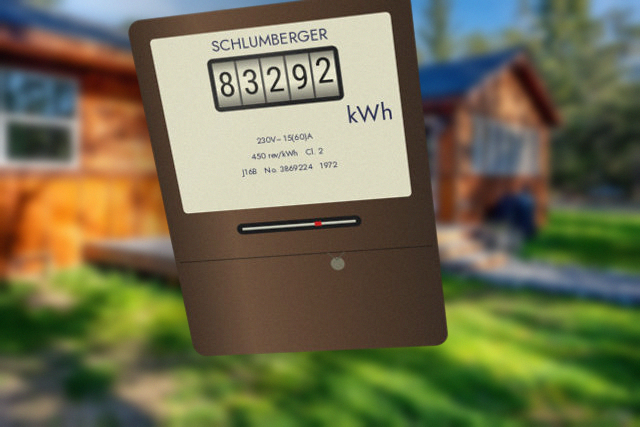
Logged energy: 83292 kWh
